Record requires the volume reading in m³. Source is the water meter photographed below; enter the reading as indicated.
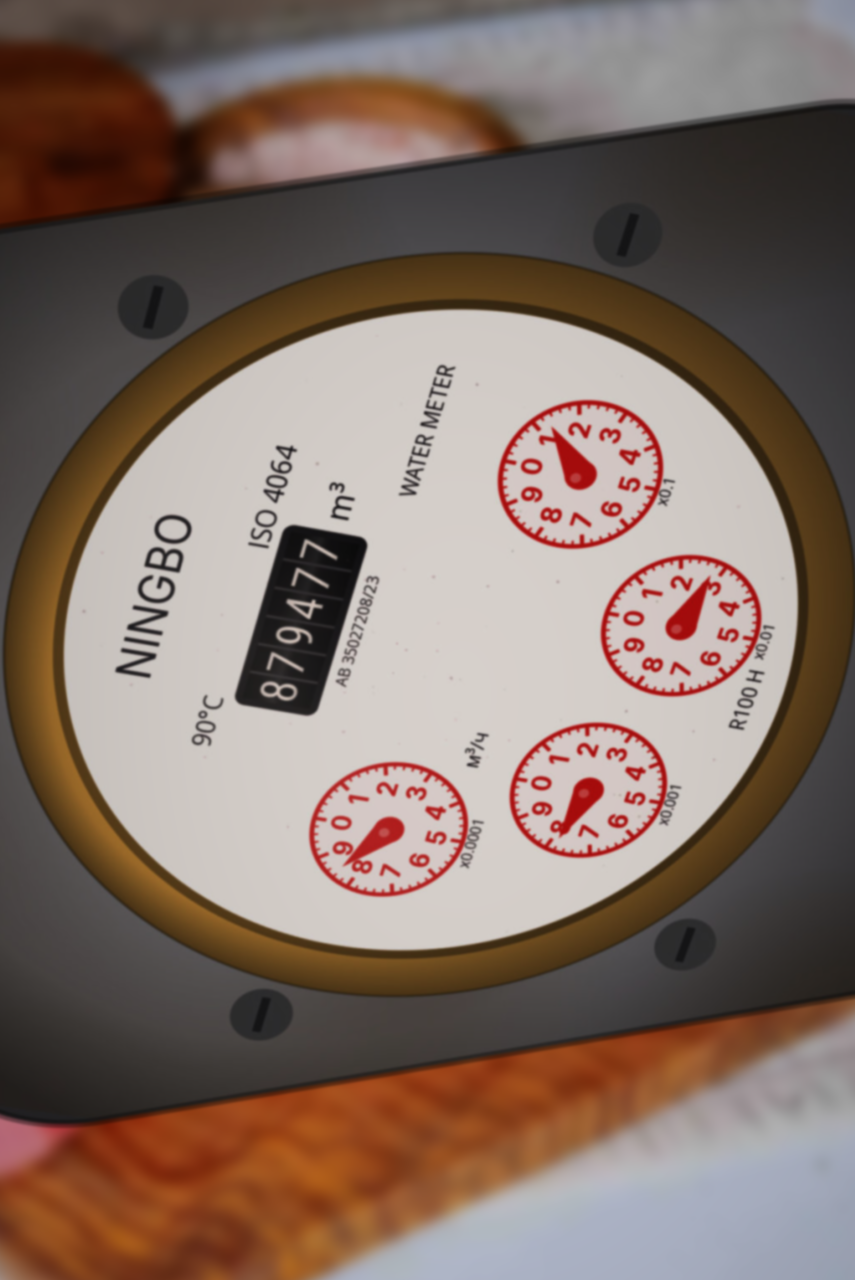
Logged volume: 879477.1278 m³
